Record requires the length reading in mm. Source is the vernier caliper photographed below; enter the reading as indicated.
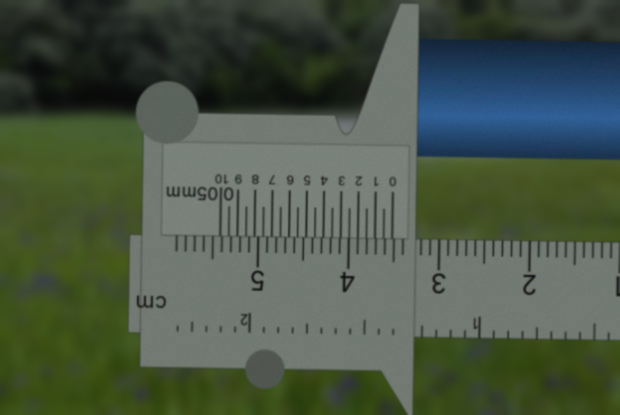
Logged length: 35.2 mm
